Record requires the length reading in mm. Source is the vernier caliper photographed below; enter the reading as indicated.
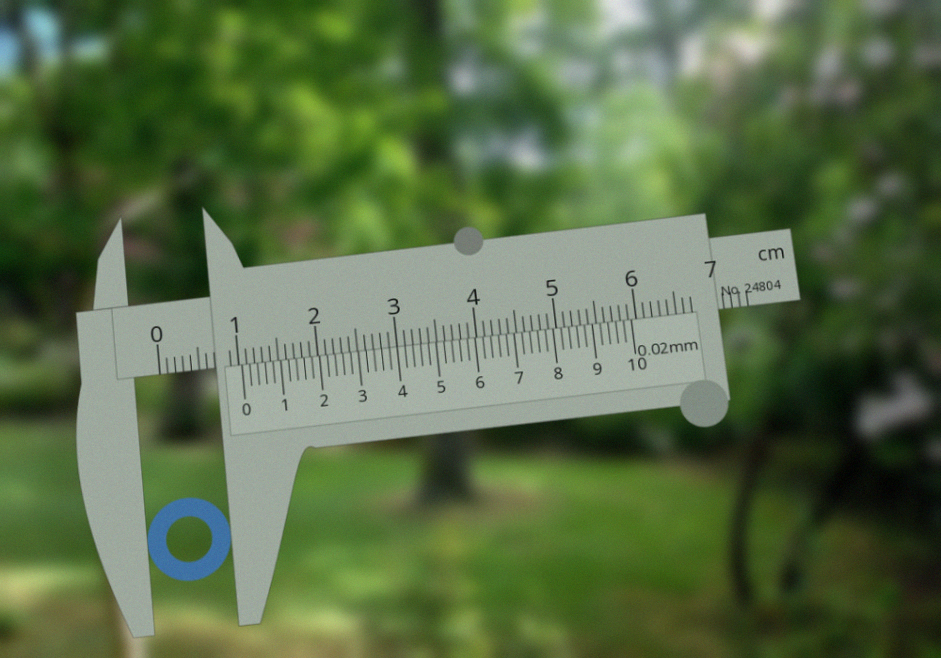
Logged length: 10.4 mm
